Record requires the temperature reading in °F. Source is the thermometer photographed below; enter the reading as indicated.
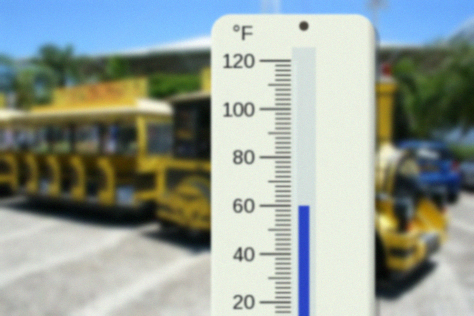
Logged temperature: 60 °F
